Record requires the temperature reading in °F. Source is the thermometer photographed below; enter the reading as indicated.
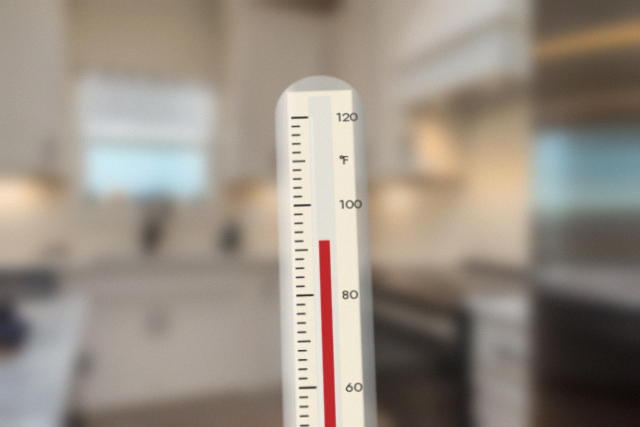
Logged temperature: 92 °F
